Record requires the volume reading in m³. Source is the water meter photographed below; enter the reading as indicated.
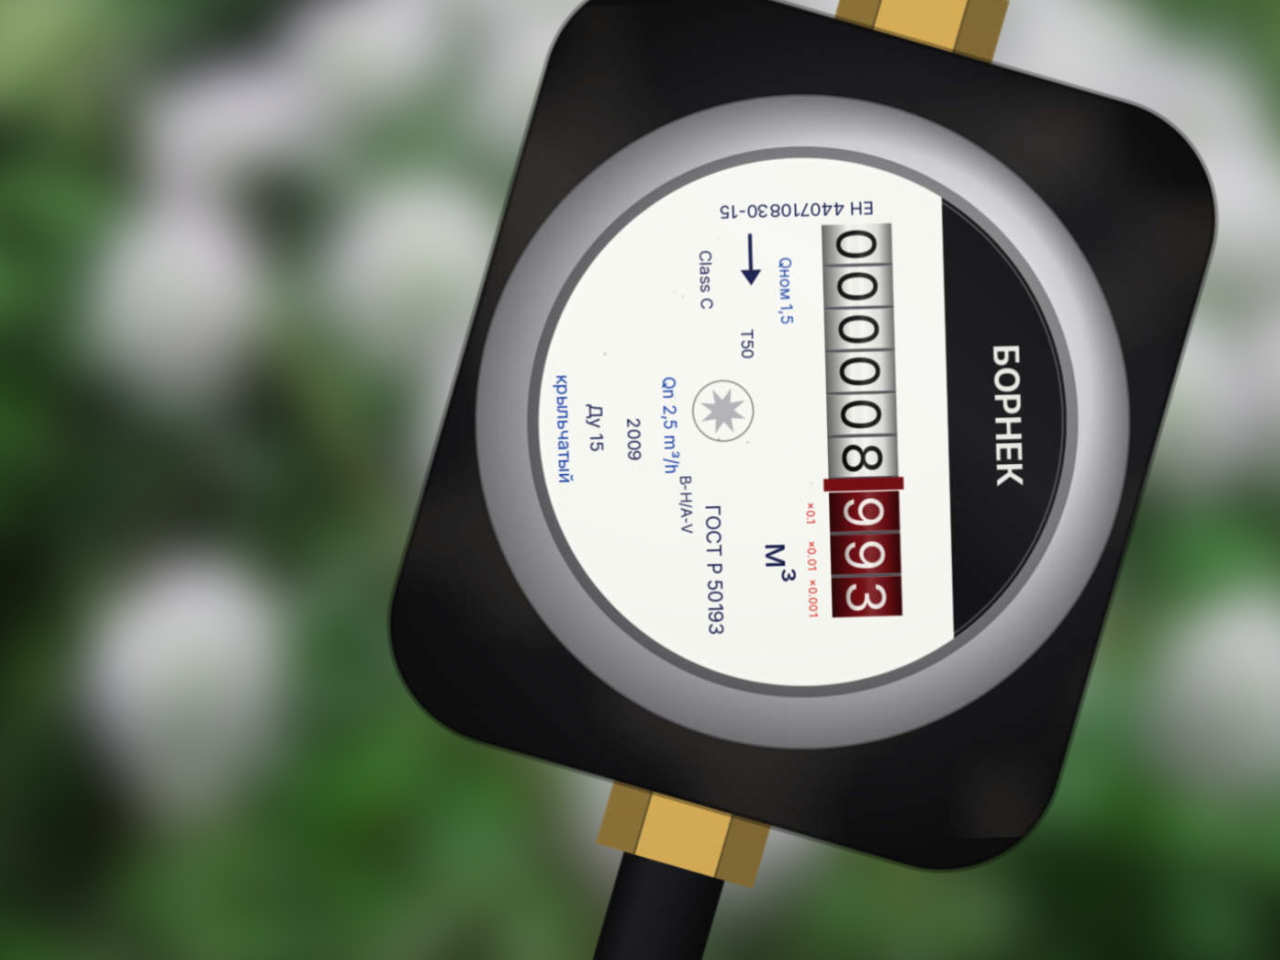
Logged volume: 8.993 m³
